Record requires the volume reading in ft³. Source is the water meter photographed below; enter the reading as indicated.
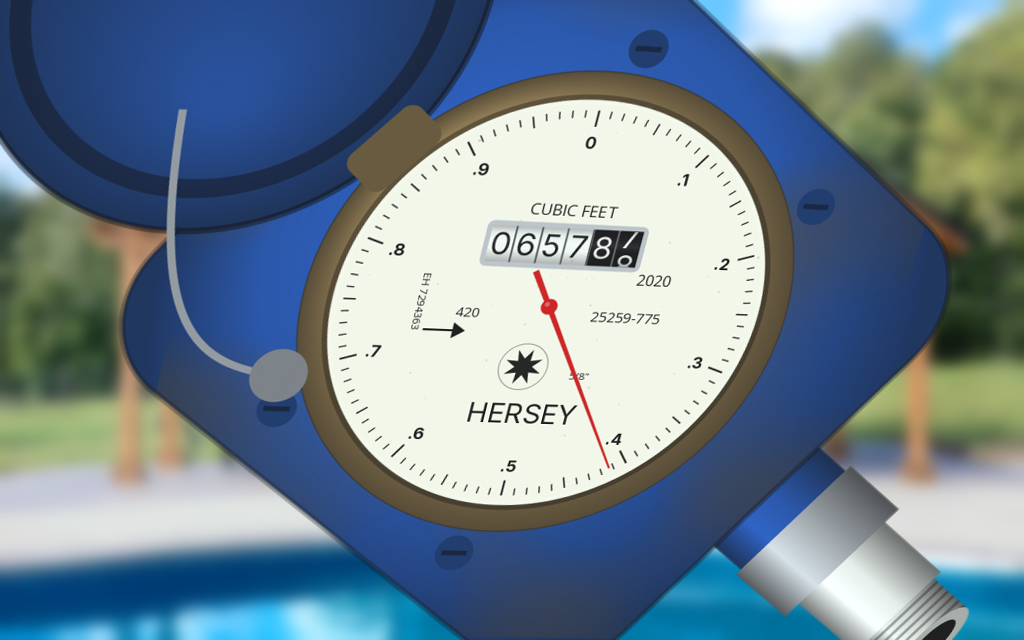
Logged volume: 65787.41 ft³
